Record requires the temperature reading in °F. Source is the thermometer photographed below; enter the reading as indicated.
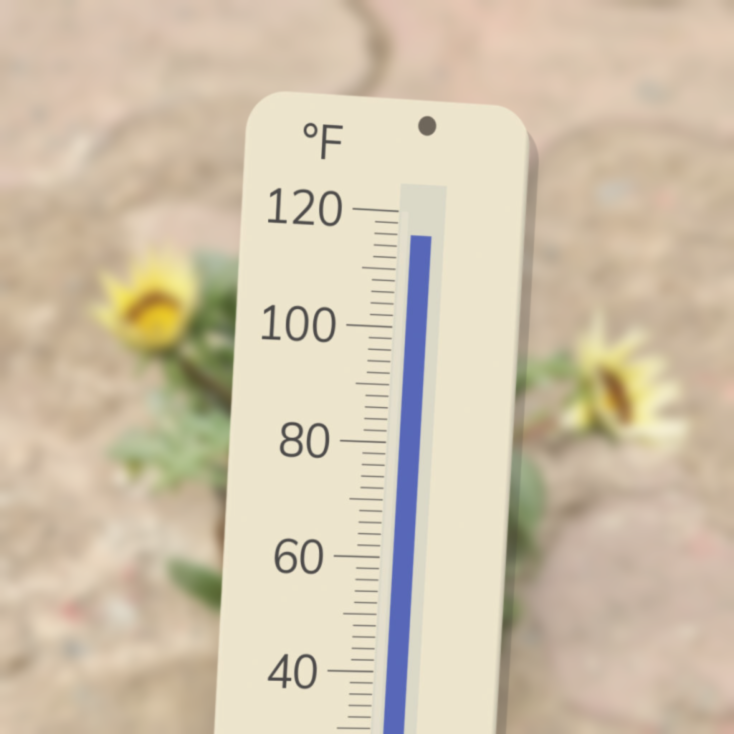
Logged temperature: 116 °F
